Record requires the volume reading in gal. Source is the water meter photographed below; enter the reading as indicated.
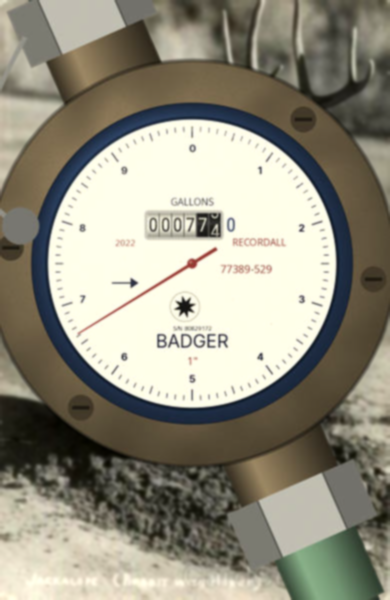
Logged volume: 7736.6 gal
